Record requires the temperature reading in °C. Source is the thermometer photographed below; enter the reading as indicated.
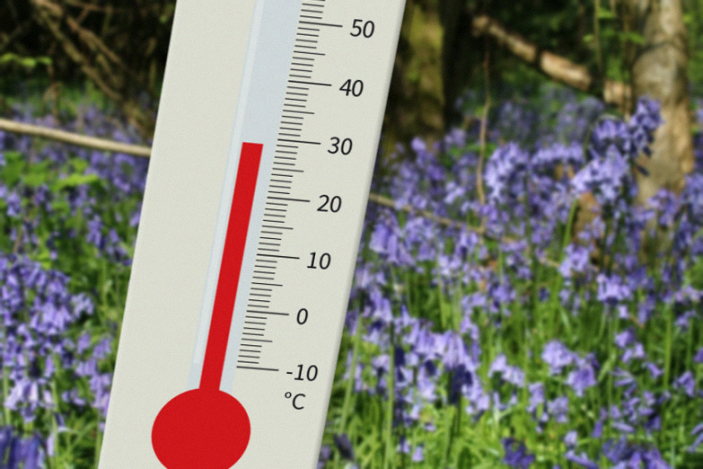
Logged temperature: 29 °C
